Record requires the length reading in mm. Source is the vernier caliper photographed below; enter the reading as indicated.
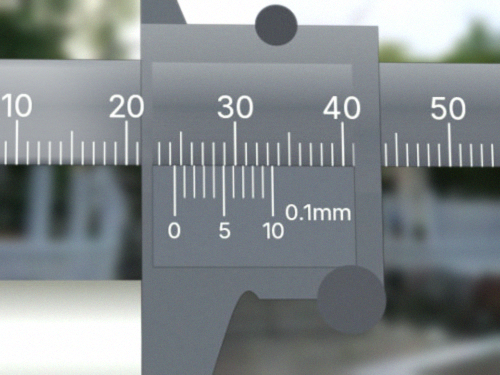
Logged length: 24.4 mm
